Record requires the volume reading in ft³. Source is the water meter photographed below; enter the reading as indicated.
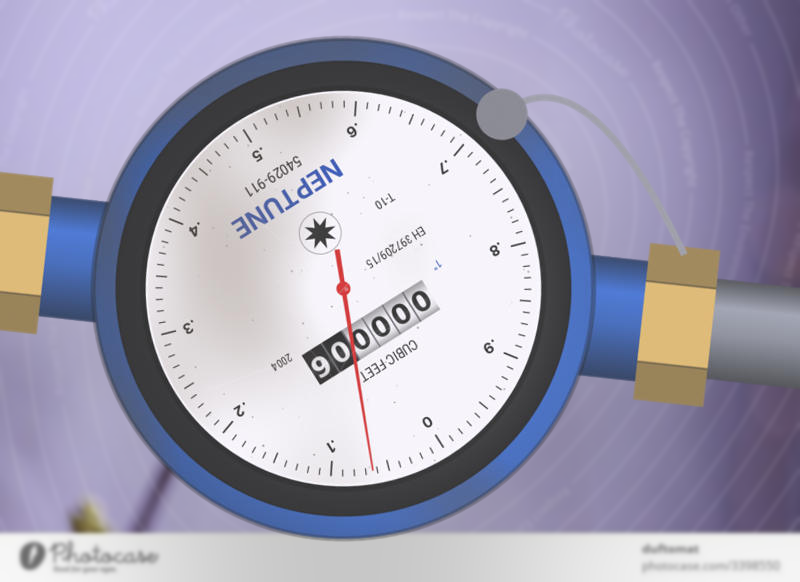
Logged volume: 6.06 ft³
